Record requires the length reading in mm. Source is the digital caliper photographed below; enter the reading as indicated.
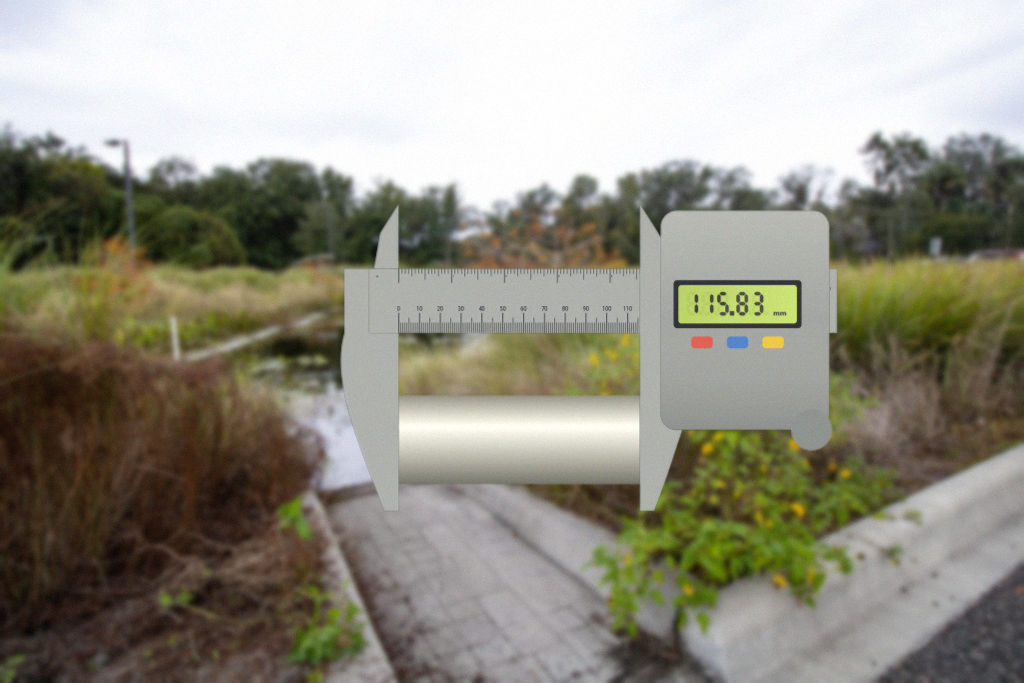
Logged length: 115.83 mm
